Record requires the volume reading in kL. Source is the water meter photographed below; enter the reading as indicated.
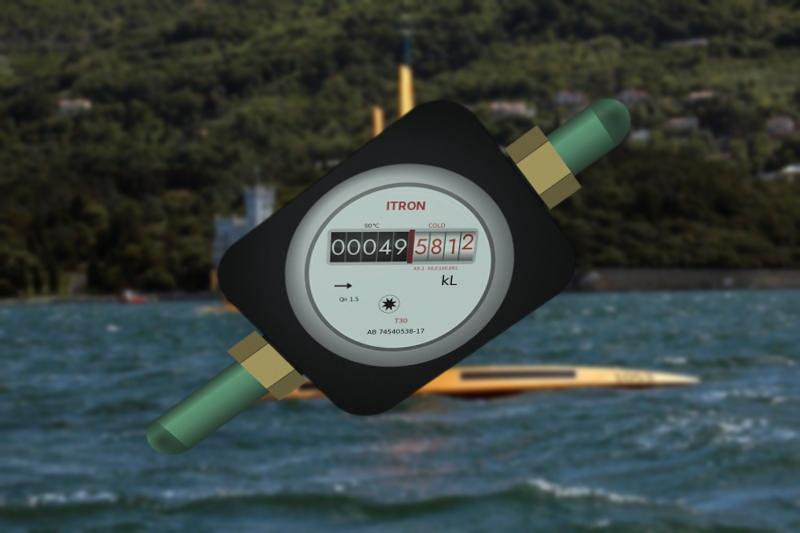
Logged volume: 49.5812 kL
